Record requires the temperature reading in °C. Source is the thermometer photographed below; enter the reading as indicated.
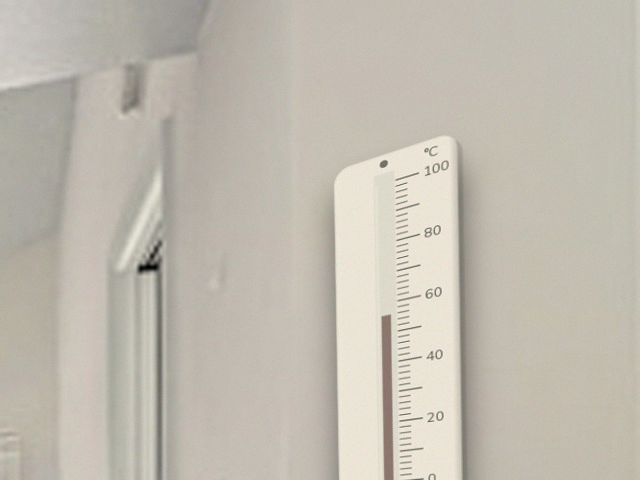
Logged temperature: 56 °C
